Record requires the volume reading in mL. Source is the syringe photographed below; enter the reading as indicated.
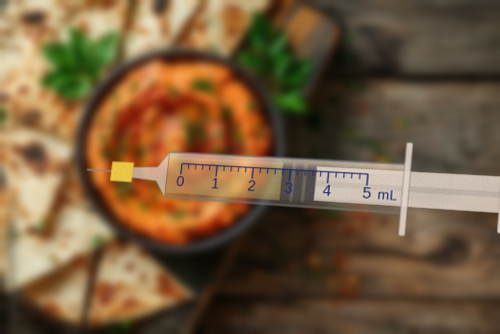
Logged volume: 2.8 mL
